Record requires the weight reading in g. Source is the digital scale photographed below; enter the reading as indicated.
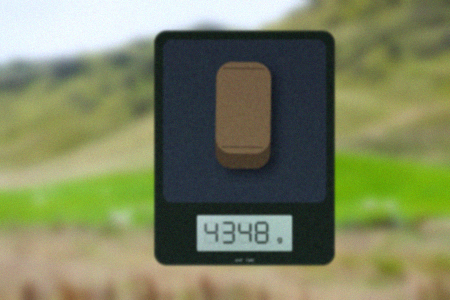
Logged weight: 4348 g
